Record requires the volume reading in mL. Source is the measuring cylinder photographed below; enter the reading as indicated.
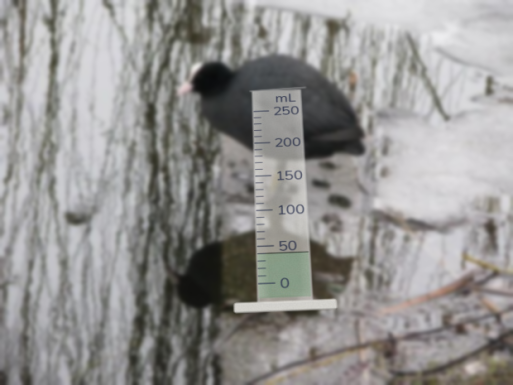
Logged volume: 40 mL
